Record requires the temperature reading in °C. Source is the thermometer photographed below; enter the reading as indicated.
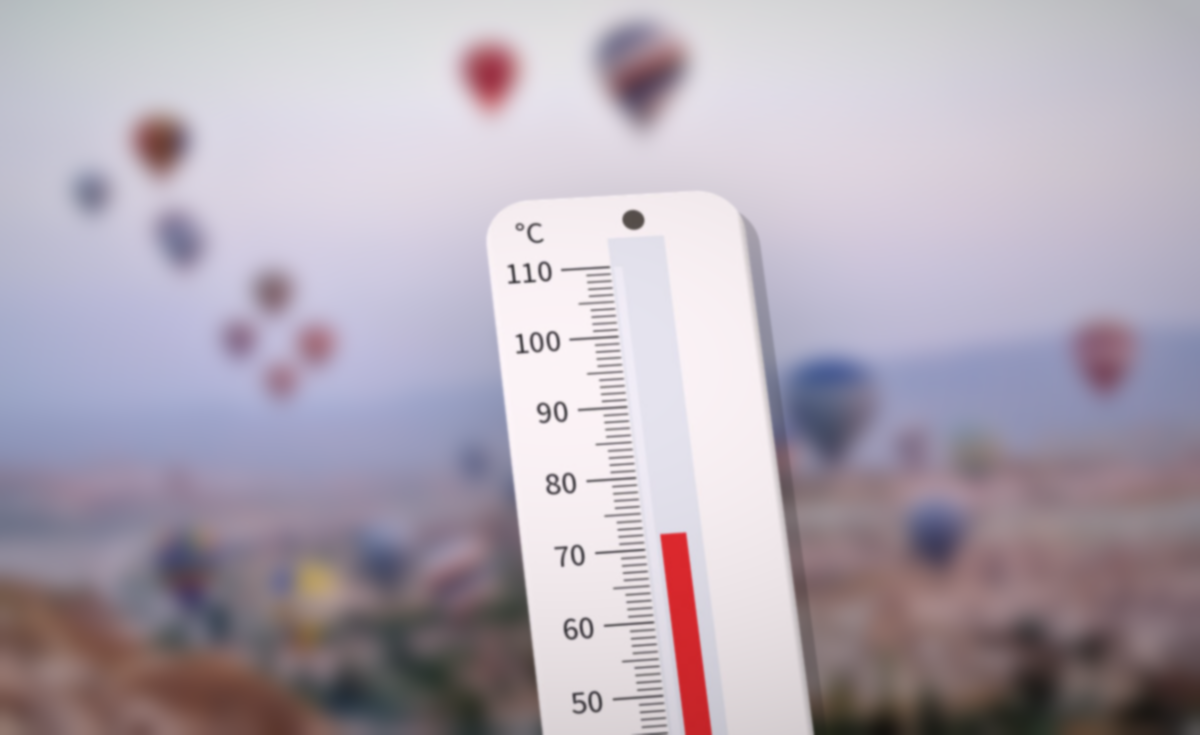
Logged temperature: 72 °C
